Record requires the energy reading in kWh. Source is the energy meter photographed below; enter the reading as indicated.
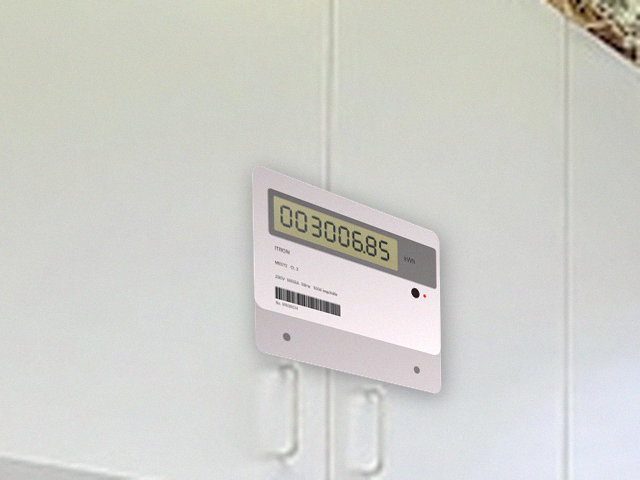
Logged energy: 3006.85 kWh
